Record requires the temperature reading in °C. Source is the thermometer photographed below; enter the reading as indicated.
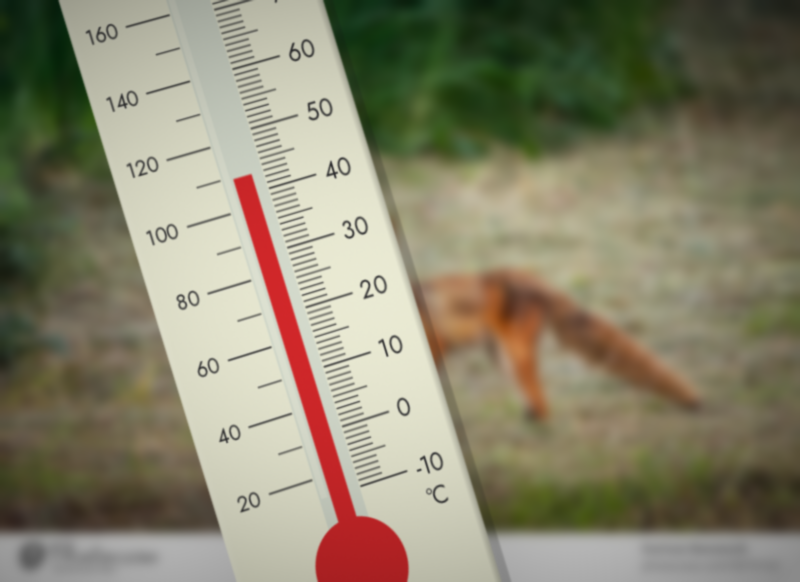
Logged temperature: 43 °C
